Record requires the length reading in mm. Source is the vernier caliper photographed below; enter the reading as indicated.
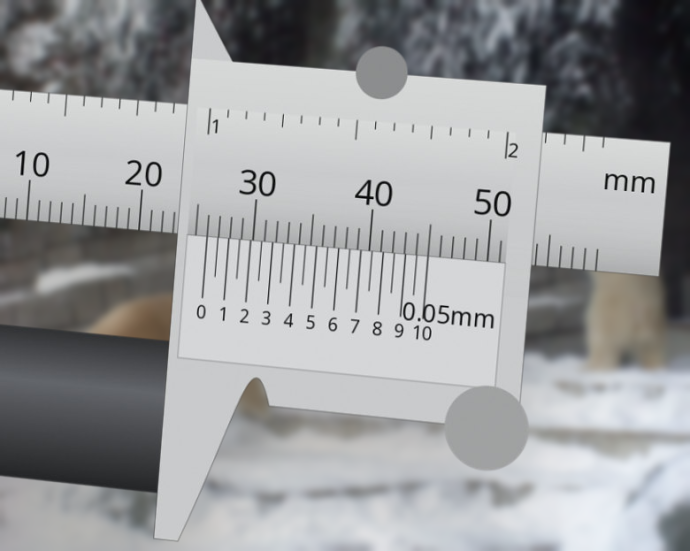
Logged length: 26.0 mm
